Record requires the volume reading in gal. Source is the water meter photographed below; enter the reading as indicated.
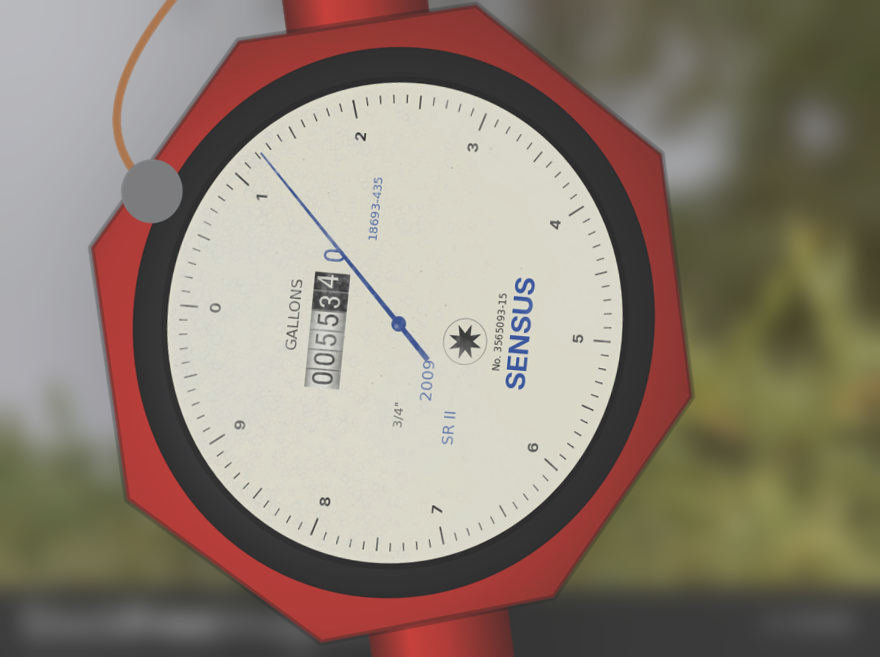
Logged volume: 55341.2 gal
